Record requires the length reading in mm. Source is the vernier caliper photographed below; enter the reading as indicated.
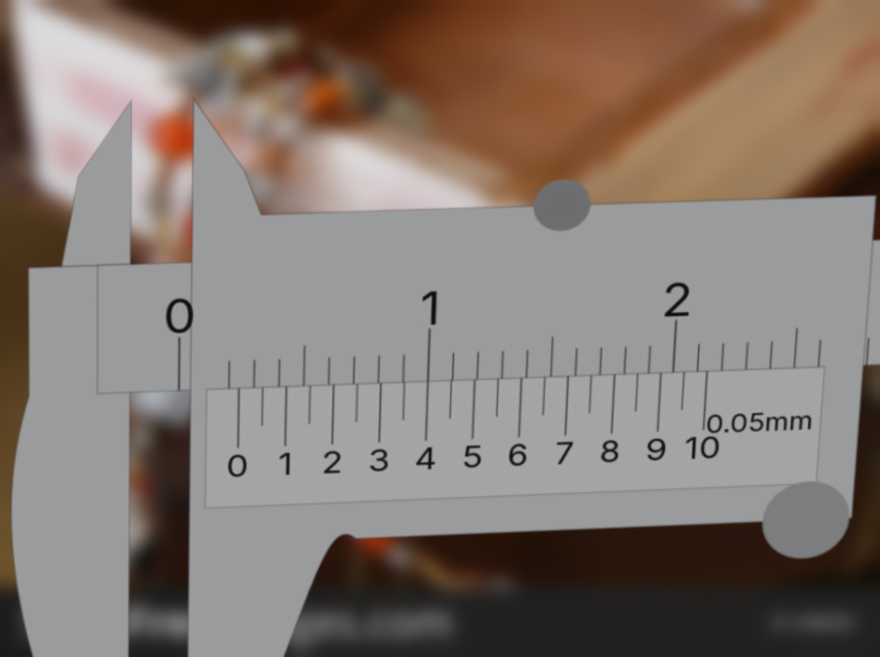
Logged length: 2.4 mm
